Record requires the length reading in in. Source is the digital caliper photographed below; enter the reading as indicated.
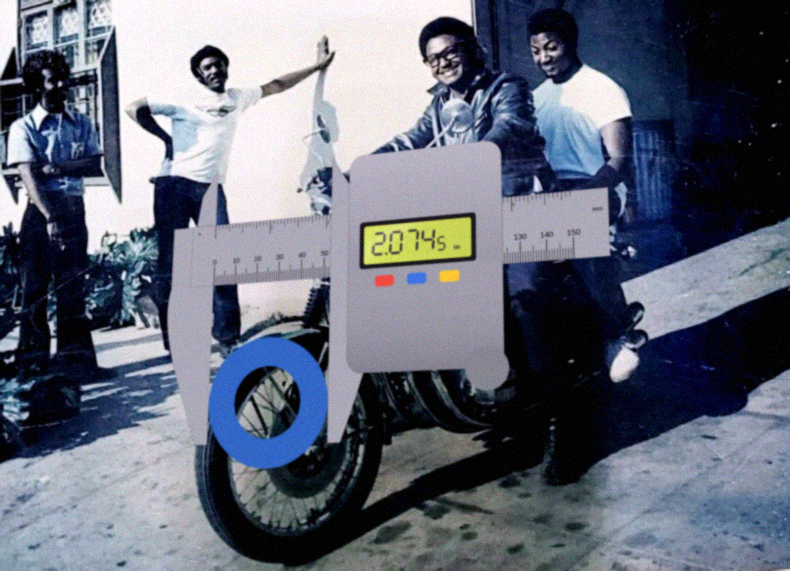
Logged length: 2.0745 in
